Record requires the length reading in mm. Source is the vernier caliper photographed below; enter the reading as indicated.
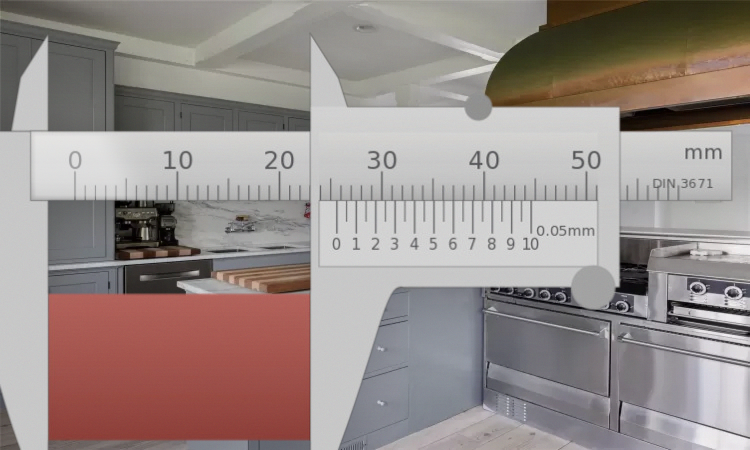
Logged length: 25.6 mm
